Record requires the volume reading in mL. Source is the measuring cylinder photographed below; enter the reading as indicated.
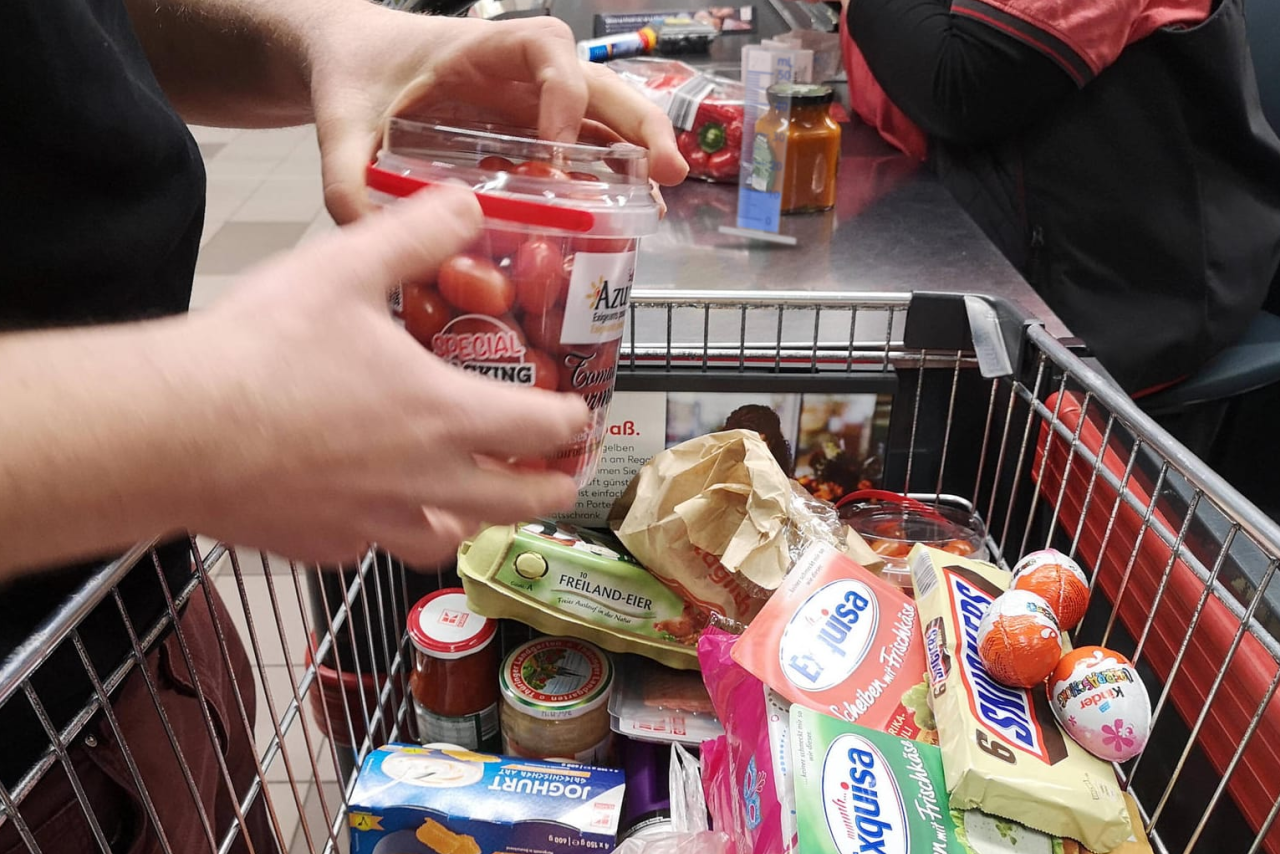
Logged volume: 10 mL
